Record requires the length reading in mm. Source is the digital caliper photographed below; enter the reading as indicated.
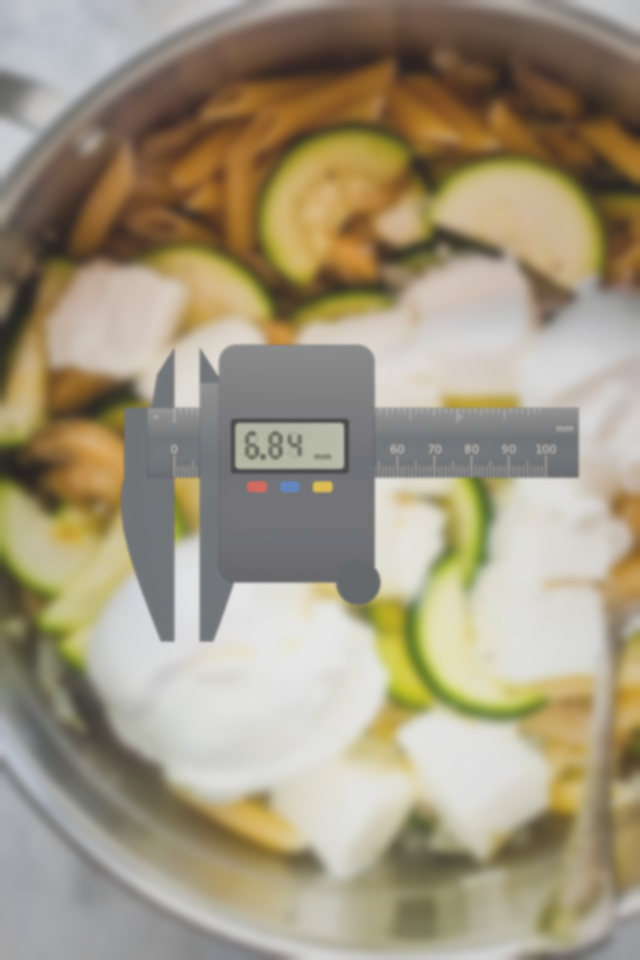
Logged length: 6.84 mm
